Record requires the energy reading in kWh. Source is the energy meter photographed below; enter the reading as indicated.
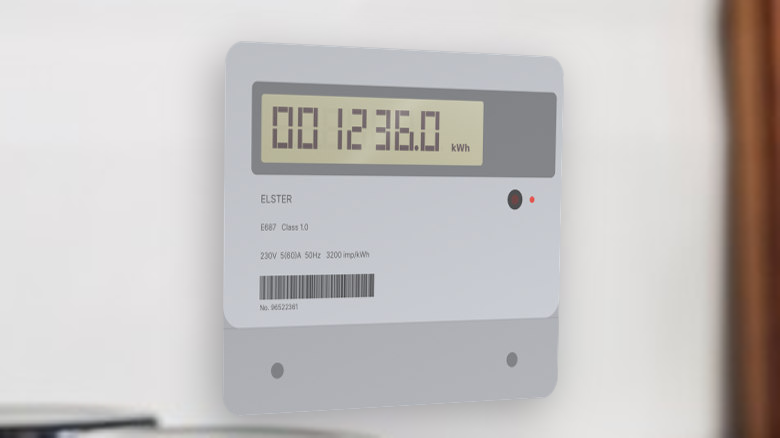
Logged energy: 1236.0 kWh
